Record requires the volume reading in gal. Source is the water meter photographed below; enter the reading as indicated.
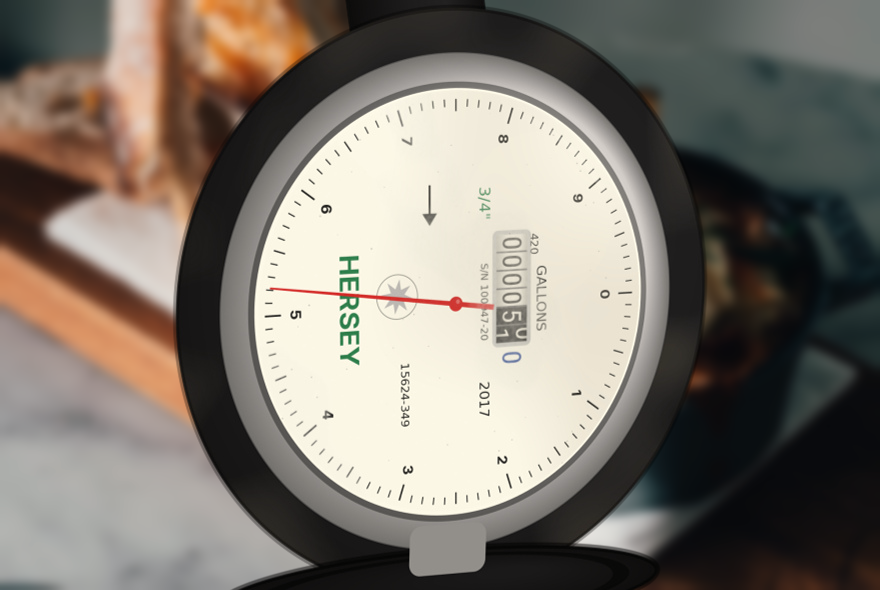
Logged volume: 505.2 gal
